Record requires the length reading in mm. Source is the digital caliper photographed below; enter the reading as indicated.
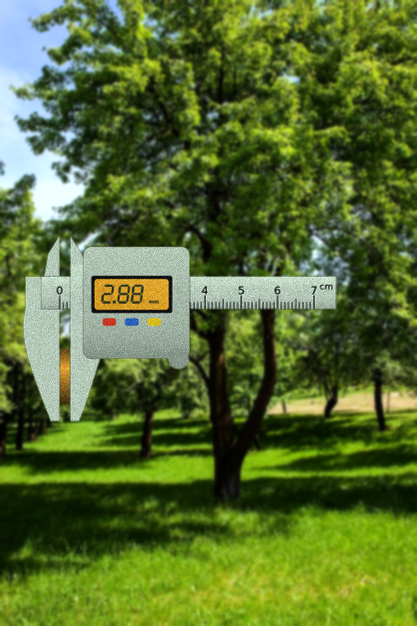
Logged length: 2.88 mm
